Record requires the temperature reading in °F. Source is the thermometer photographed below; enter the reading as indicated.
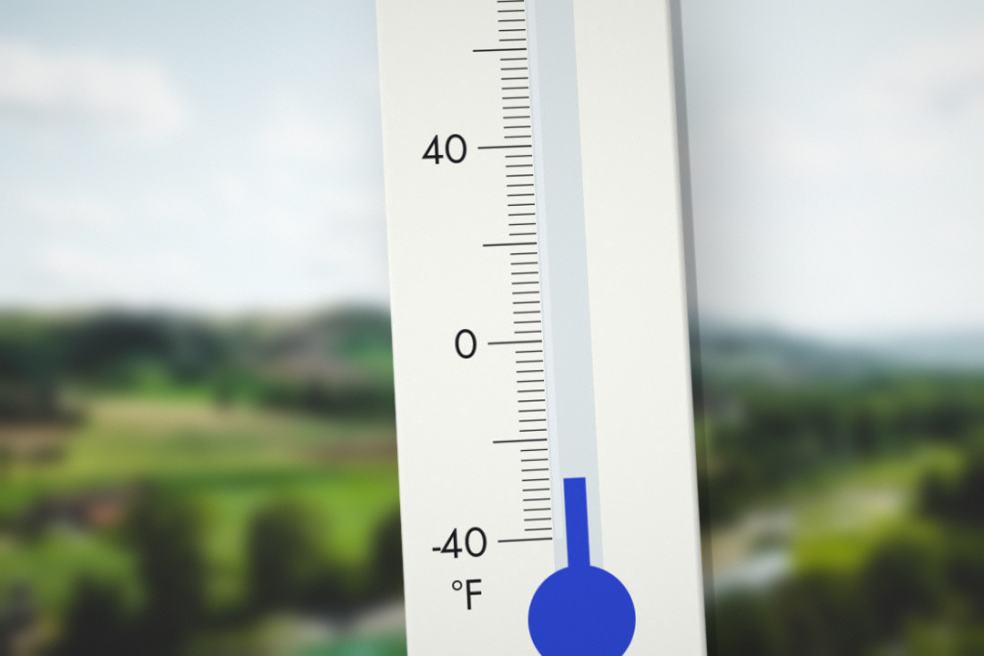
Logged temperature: -28 °F
